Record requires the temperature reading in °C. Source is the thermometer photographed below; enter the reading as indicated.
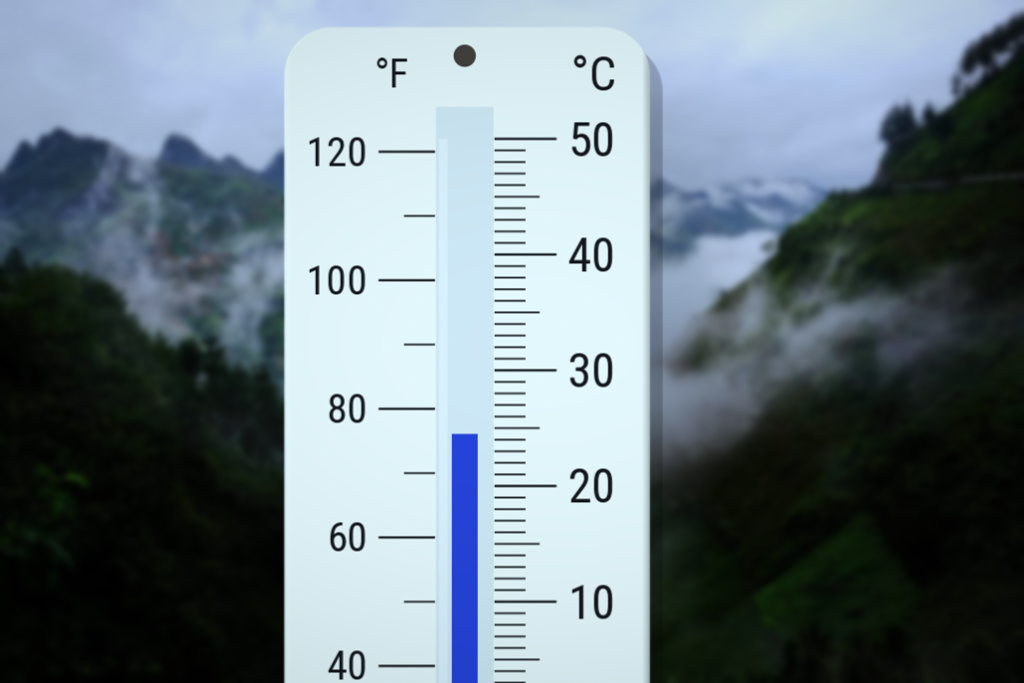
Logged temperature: 24.5 °C
